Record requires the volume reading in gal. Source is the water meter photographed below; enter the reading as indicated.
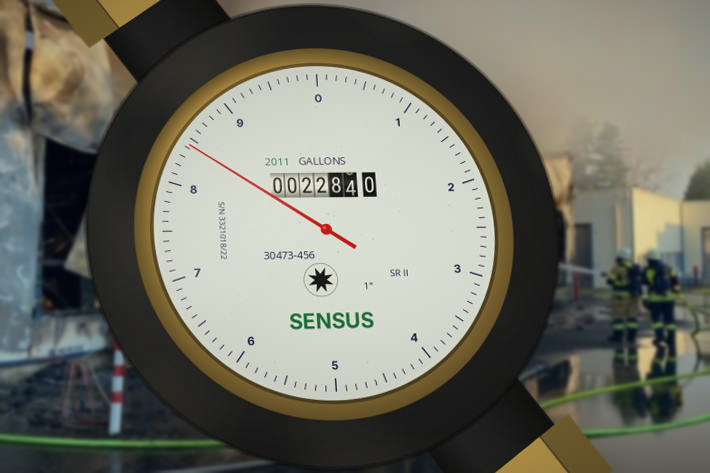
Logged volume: 22838.4 gal
